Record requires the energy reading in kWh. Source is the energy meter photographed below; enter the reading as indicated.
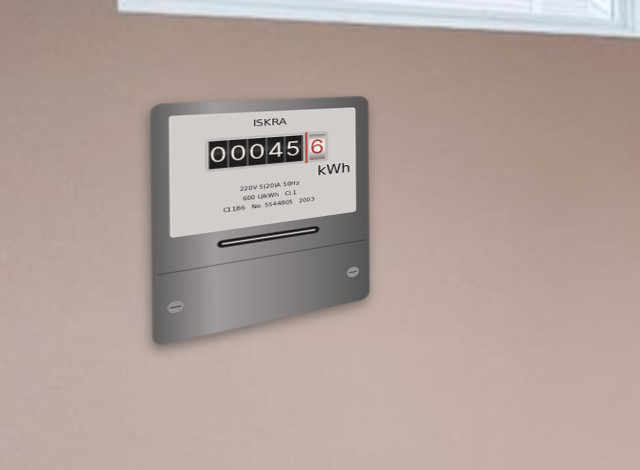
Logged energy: 45.6 kWh
